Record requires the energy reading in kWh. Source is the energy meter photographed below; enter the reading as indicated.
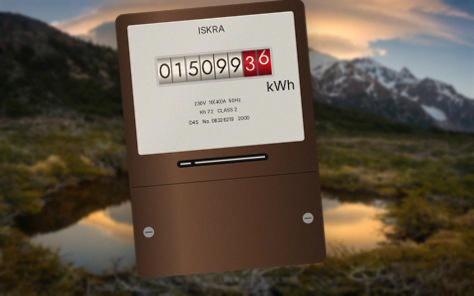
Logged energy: 15099.36 kWh
